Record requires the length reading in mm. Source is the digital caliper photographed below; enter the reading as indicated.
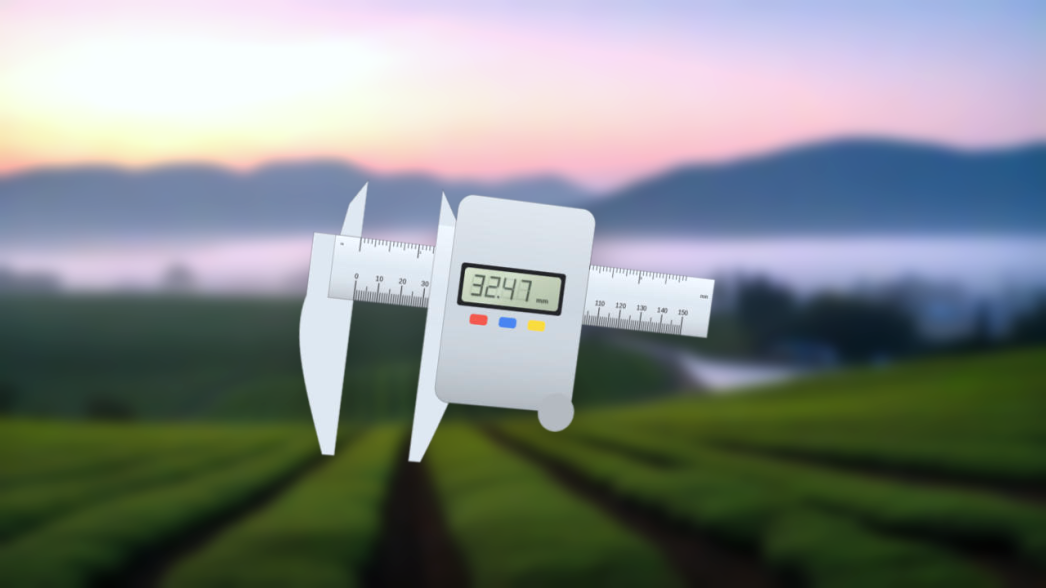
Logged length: 32.47 mm
